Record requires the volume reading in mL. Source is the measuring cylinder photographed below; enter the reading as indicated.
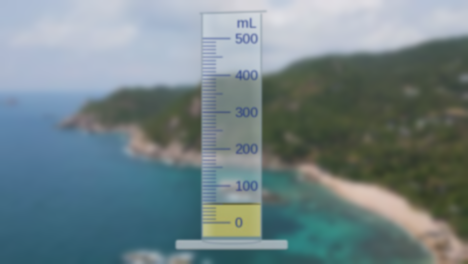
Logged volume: 50 mL
